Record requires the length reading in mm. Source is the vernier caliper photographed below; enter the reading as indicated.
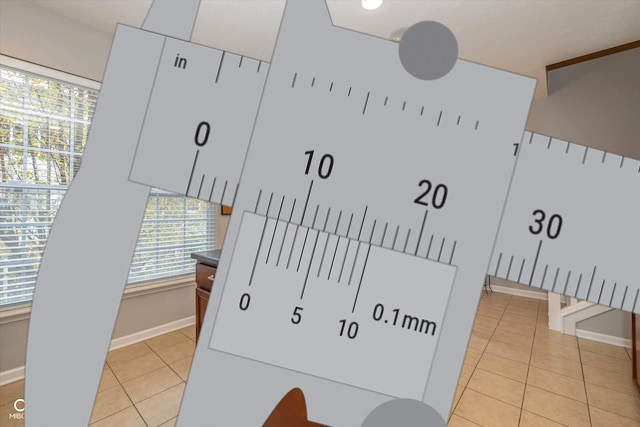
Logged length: 7.1 mm
